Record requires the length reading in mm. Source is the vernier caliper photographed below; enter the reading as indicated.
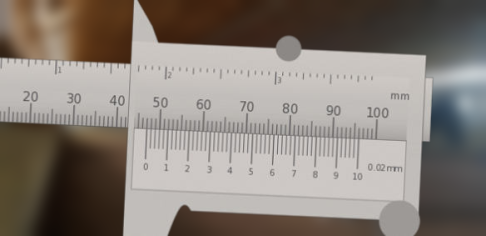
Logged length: 47.0 mm
